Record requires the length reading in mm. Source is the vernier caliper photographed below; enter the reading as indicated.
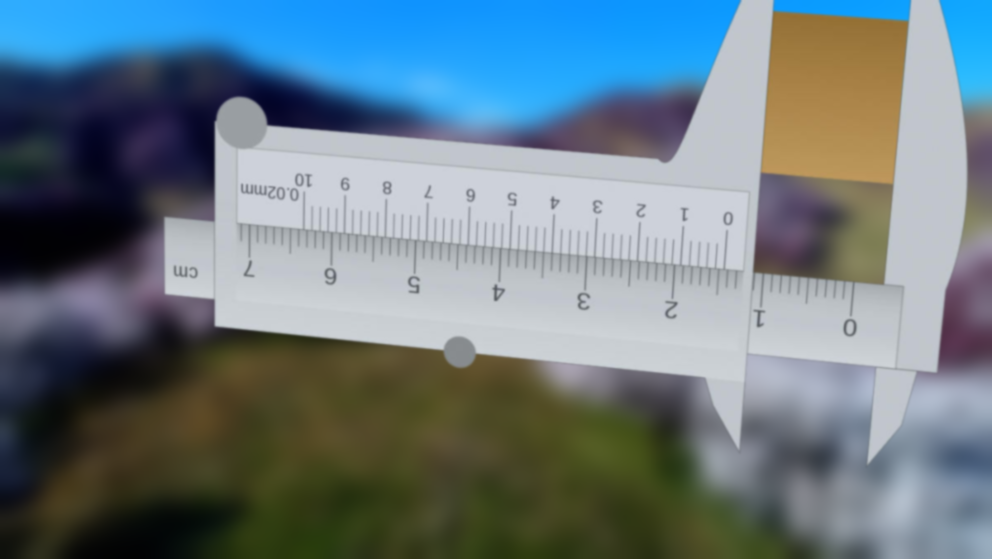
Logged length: 14.4 mm
